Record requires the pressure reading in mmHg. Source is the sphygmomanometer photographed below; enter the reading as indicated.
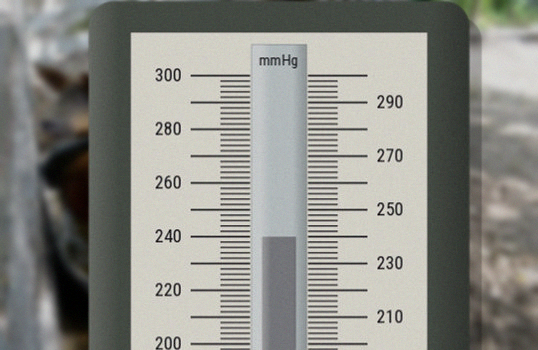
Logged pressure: 240 mmHg
